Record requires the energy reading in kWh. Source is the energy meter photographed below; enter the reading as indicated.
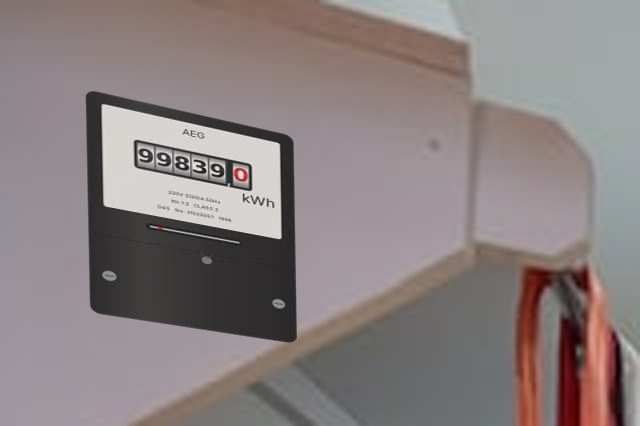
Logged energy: 99839.0 kWh
